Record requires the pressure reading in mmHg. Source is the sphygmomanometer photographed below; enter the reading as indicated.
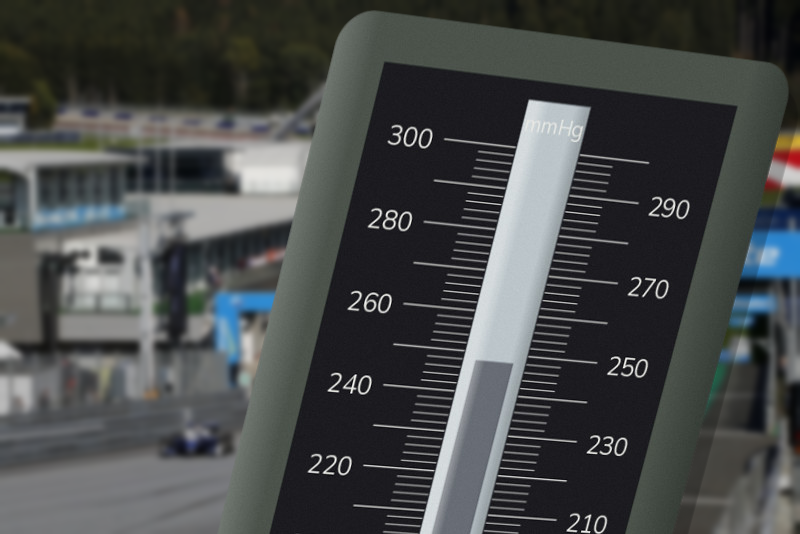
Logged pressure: 248 mmHg
